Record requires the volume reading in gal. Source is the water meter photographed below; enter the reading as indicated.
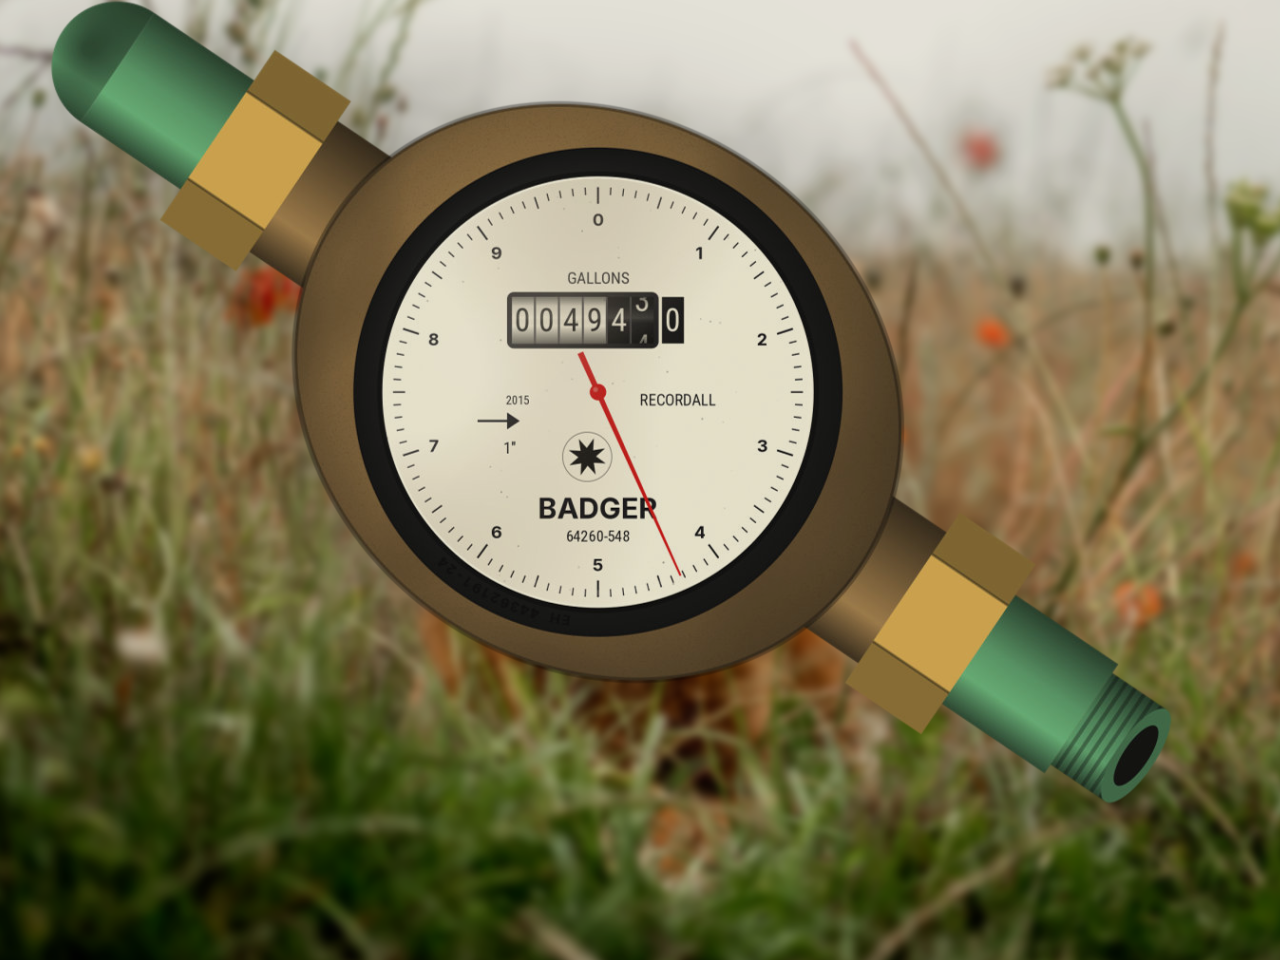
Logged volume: 49434.3 gal
